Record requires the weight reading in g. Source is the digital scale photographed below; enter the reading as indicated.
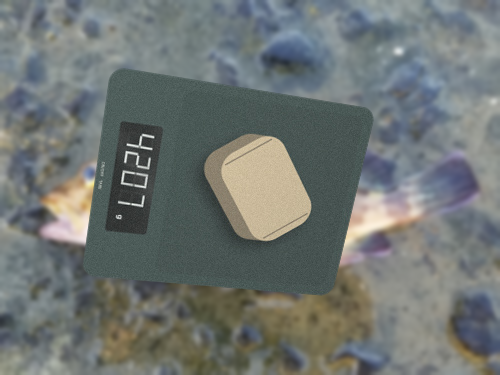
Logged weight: 4207 g
